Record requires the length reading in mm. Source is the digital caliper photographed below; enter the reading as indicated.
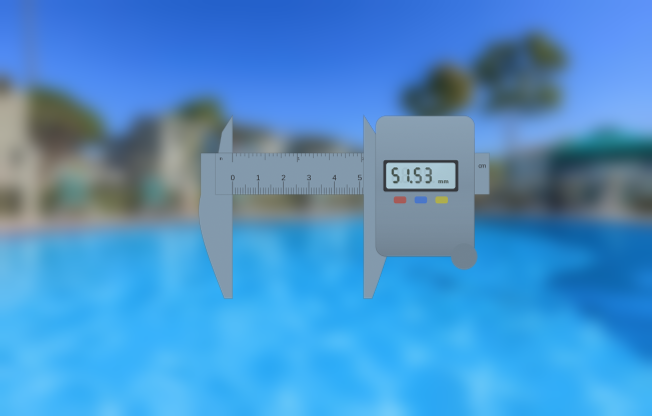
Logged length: 51.53 mm
